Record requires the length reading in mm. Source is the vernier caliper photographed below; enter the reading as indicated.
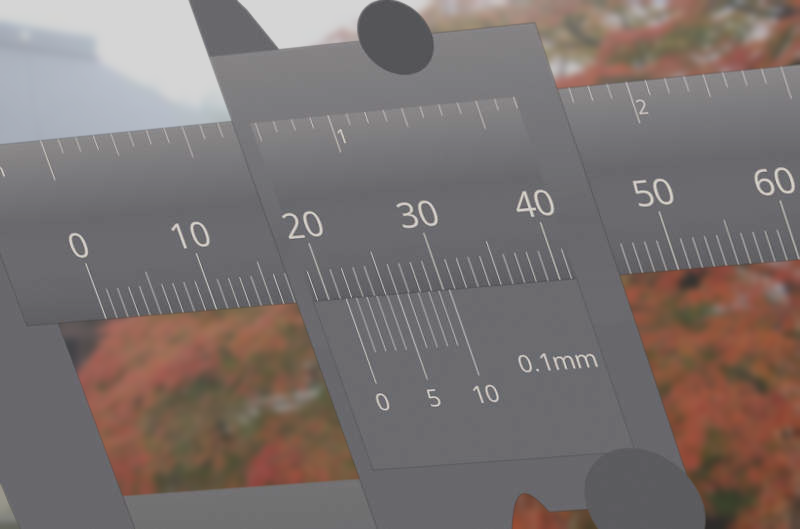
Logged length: 21.5 mm
